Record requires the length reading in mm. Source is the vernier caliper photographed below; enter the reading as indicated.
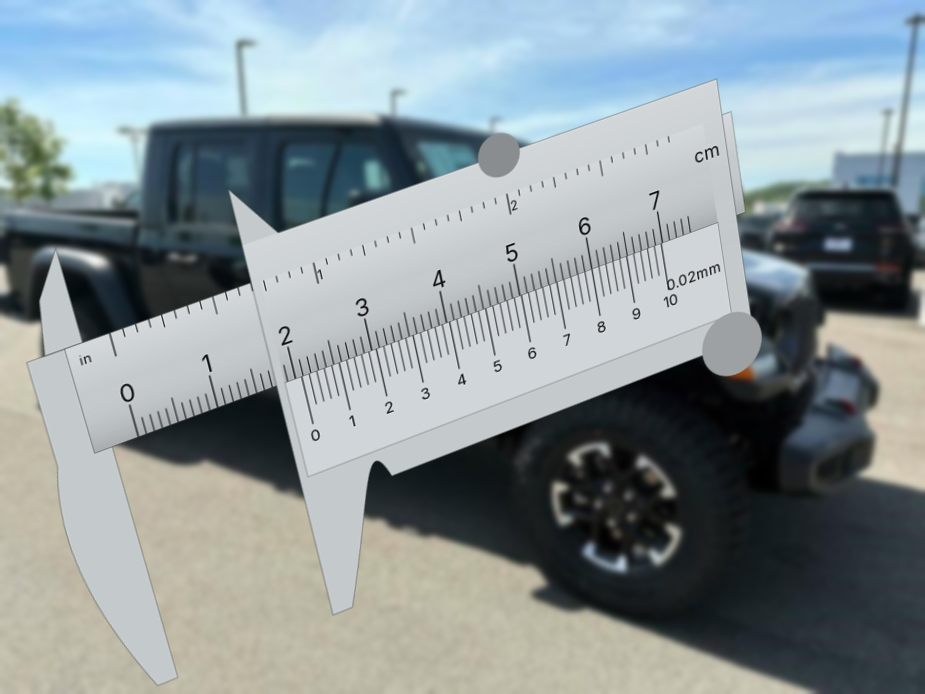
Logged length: 20.8 mm
